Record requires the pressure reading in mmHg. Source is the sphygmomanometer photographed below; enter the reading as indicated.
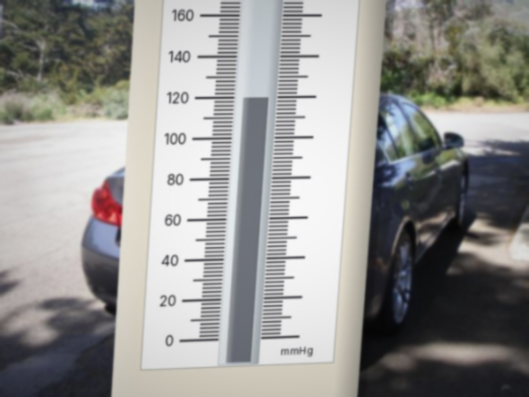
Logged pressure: 120 mmHg
